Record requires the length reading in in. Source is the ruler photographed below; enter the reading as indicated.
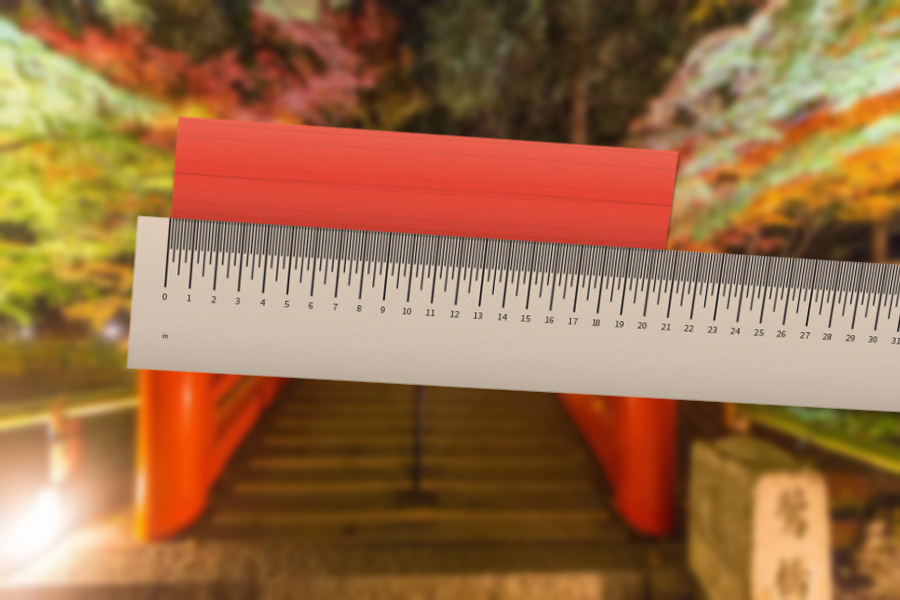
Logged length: 20.5 in
